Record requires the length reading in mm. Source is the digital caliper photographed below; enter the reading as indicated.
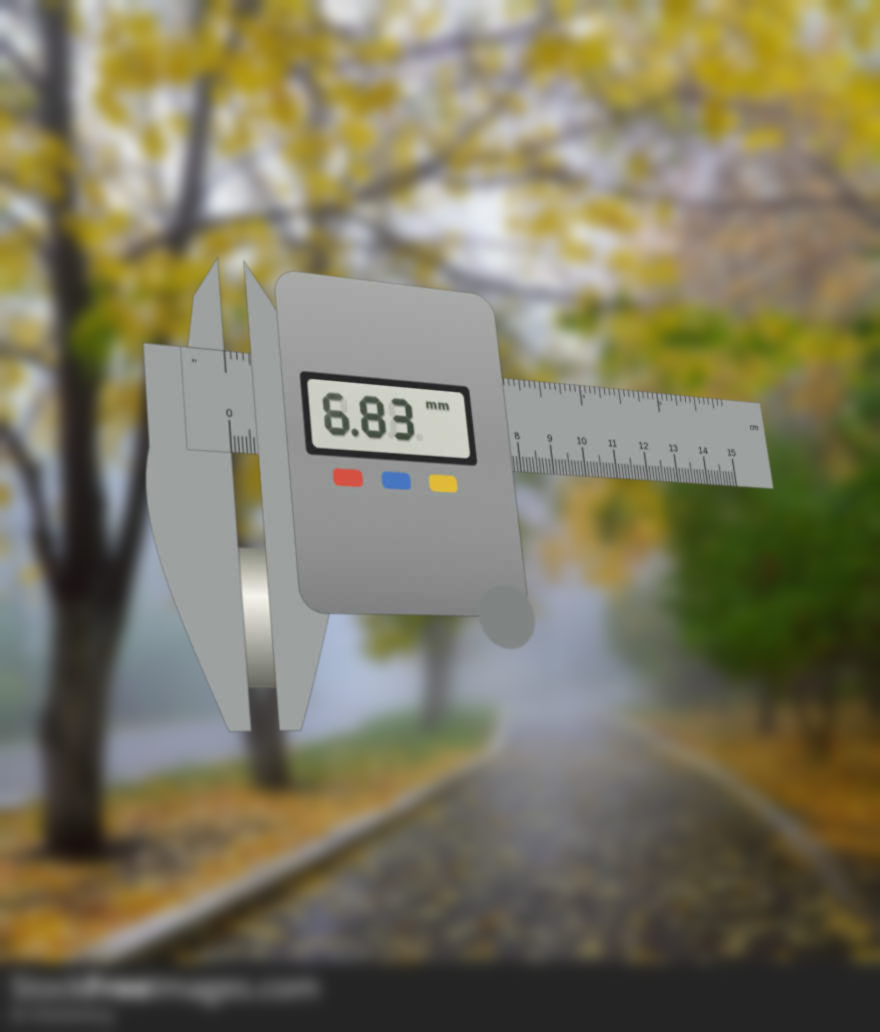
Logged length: 6.83 mm
